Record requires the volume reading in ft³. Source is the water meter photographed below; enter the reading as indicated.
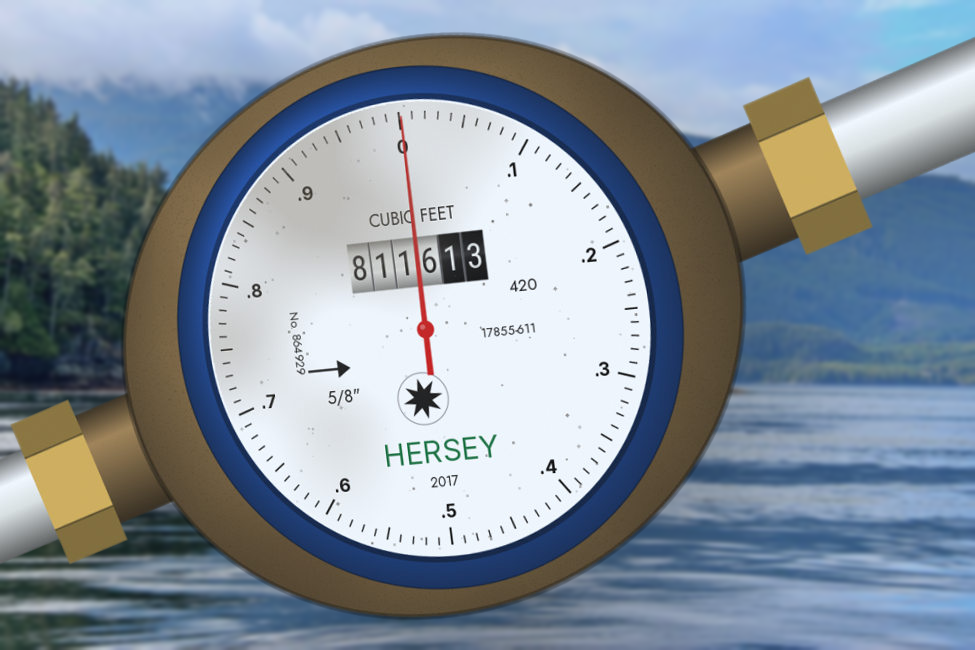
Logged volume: 811613.00 ft³
